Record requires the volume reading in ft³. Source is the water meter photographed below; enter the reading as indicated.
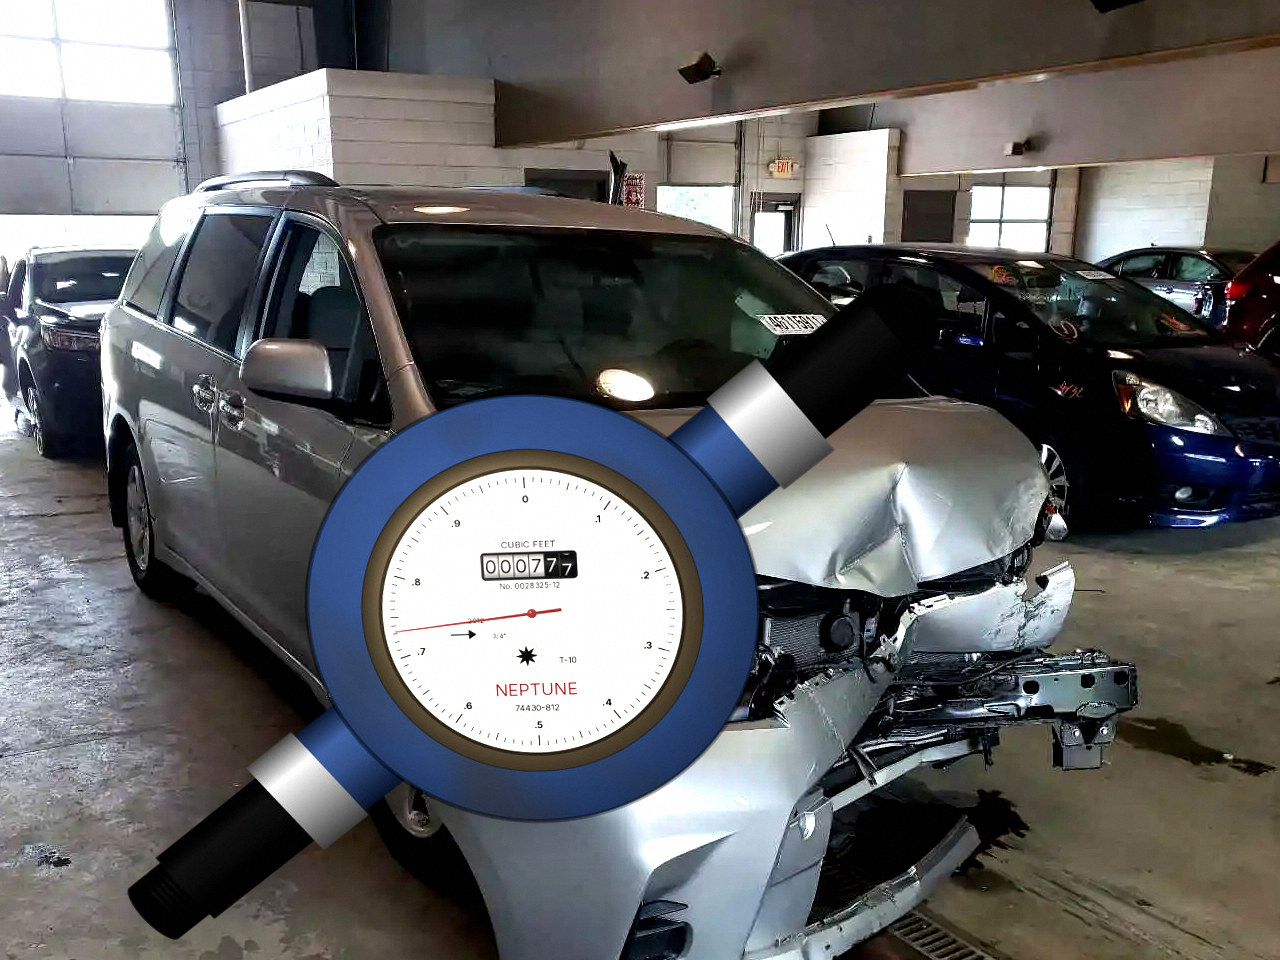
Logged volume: 776.73 ft³
